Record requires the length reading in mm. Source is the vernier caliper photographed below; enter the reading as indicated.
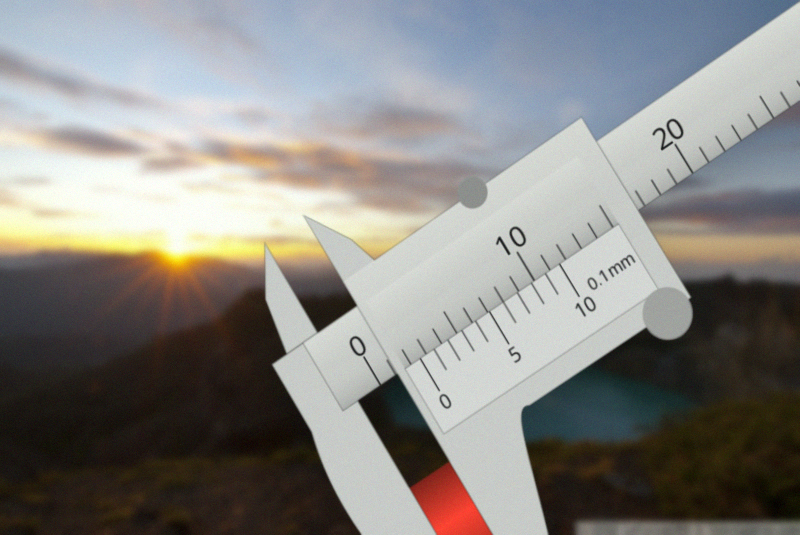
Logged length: 2.6 mm
